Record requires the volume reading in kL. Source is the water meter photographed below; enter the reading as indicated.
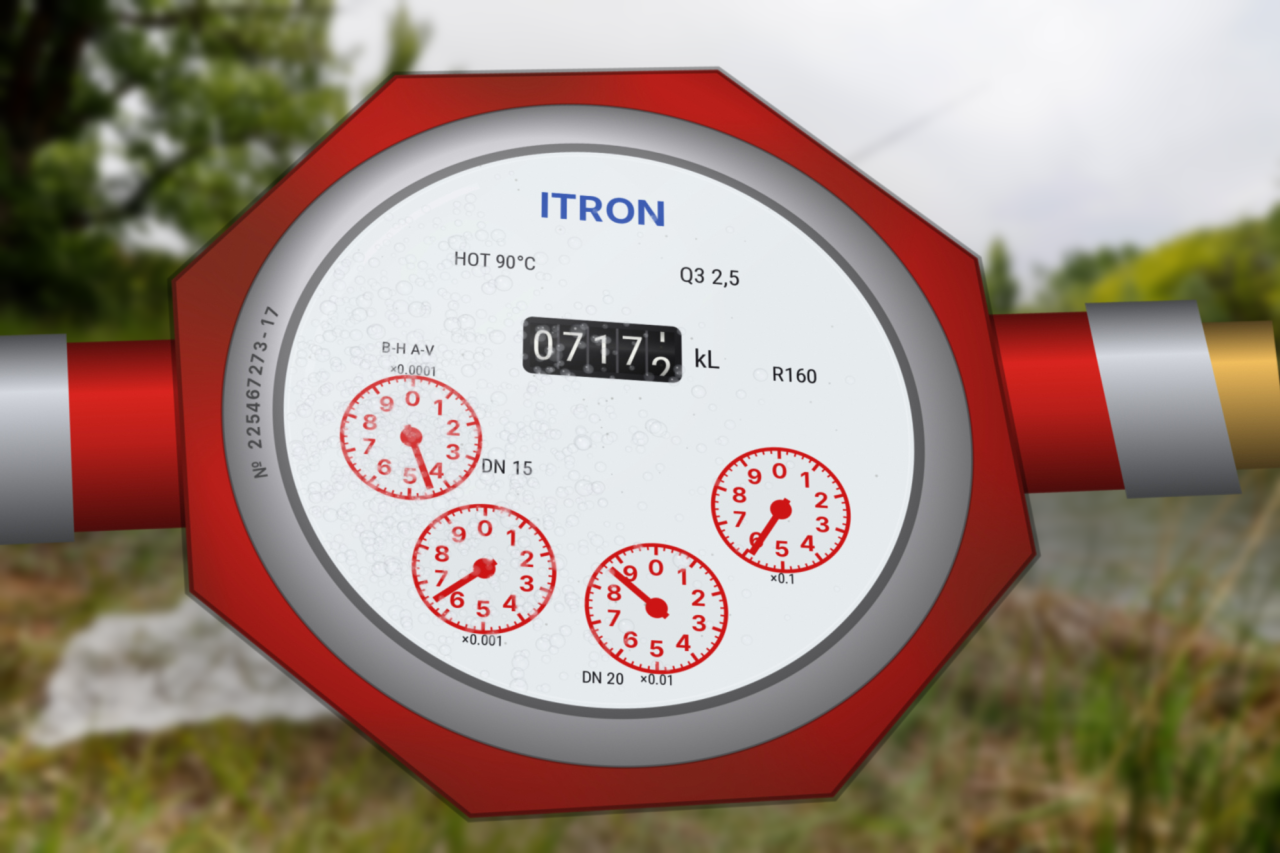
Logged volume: 7171.5864 kL
